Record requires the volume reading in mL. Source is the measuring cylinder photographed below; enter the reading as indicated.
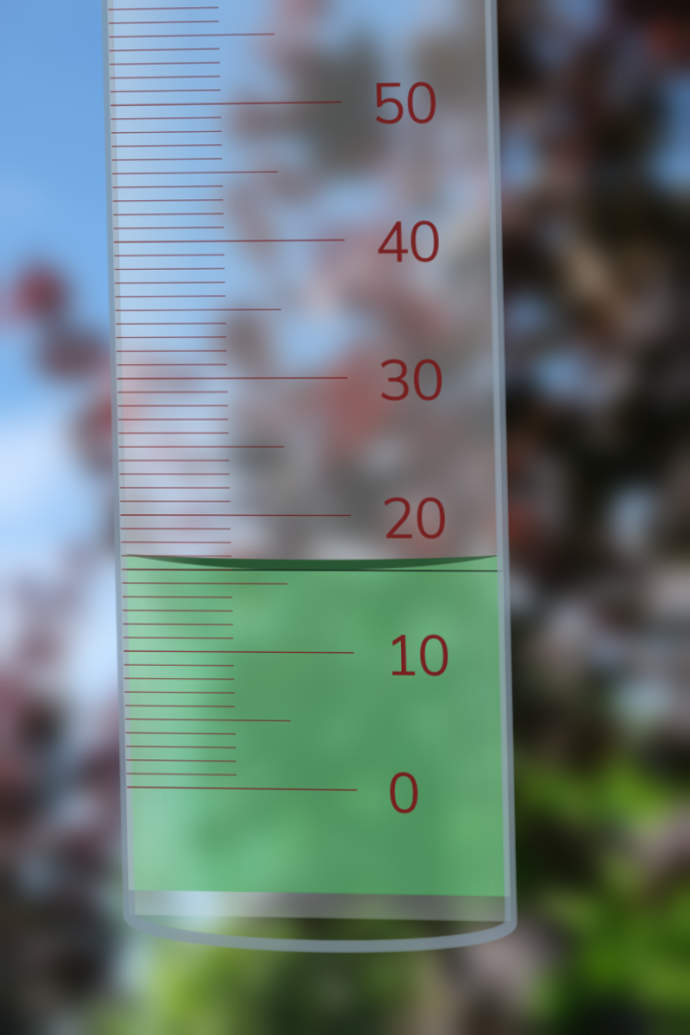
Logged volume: 16 mL
